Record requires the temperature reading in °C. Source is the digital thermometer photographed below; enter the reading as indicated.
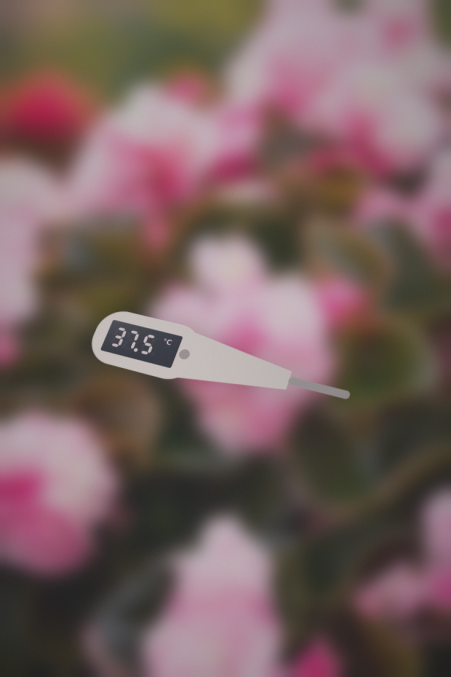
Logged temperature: 37.5 °C
